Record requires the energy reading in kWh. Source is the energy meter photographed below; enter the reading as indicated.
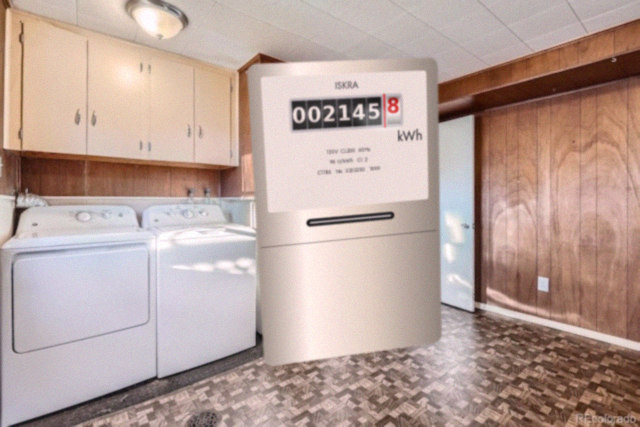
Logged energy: 2145.8 kWh
